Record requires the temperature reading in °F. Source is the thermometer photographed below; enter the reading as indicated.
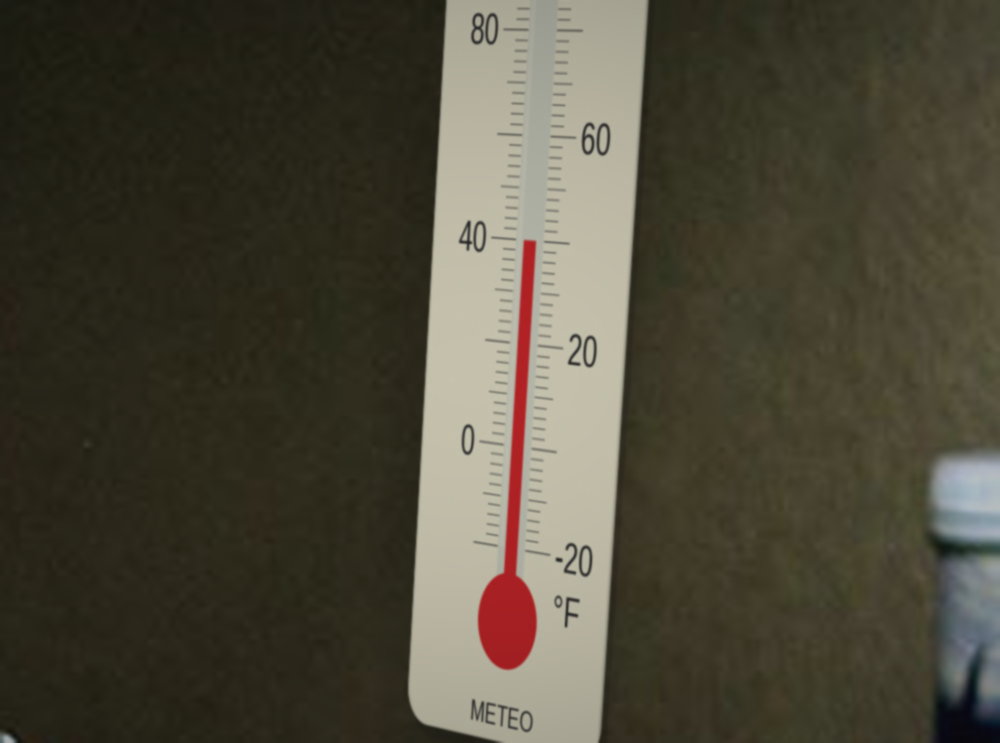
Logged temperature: 40 °F
